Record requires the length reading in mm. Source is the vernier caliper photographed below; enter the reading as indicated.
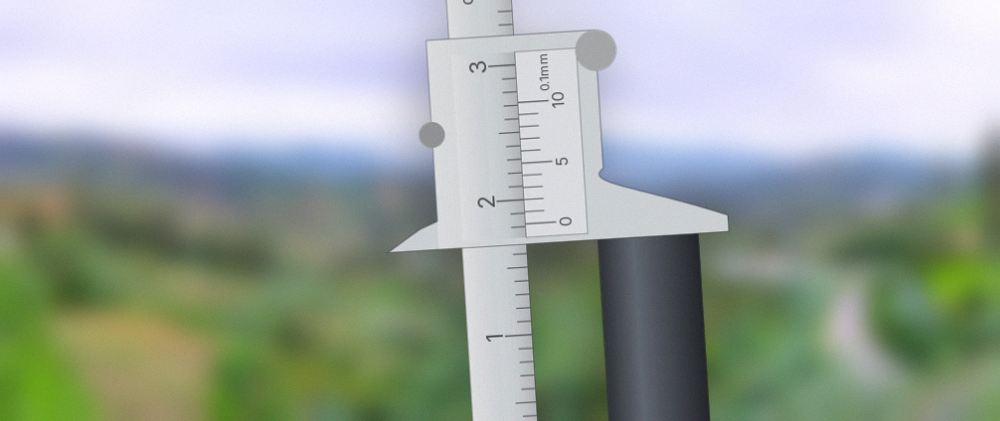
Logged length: 18.2 mm
